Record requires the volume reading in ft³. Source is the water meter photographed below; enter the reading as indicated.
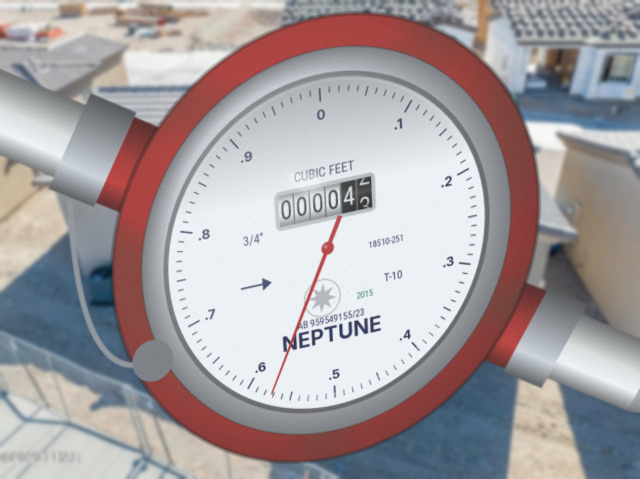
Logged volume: 42.57 ft³
